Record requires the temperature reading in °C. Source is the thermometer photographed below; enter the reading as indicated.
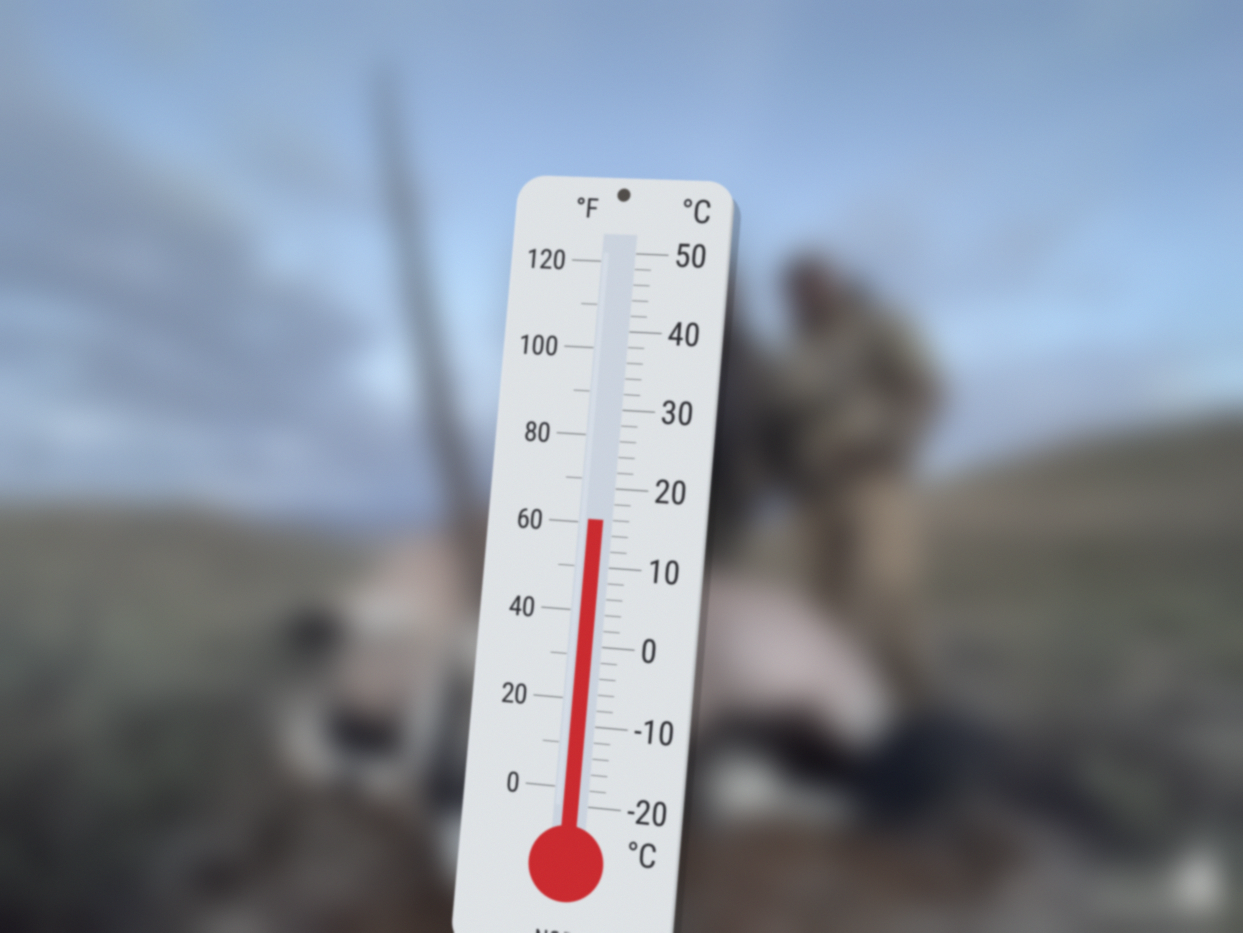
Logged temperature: 16 °C
